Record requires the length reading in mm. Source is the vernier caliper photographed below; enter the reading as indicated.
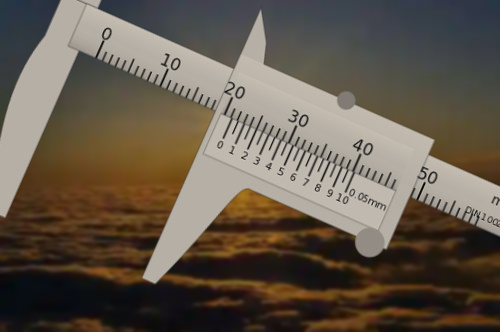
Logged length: 21.2 mm
